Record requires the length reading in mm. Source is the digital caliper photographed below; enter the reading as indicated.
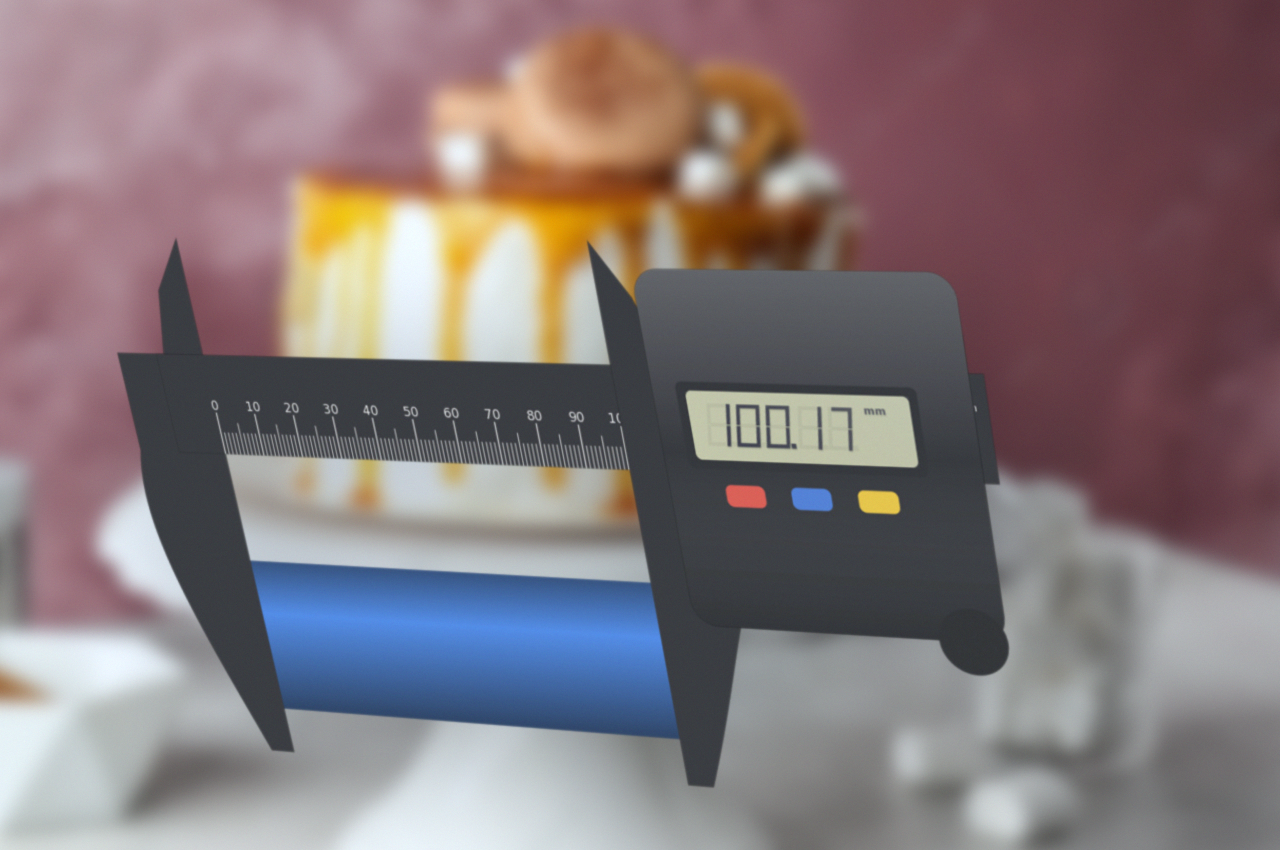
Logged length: 100.17 mm
